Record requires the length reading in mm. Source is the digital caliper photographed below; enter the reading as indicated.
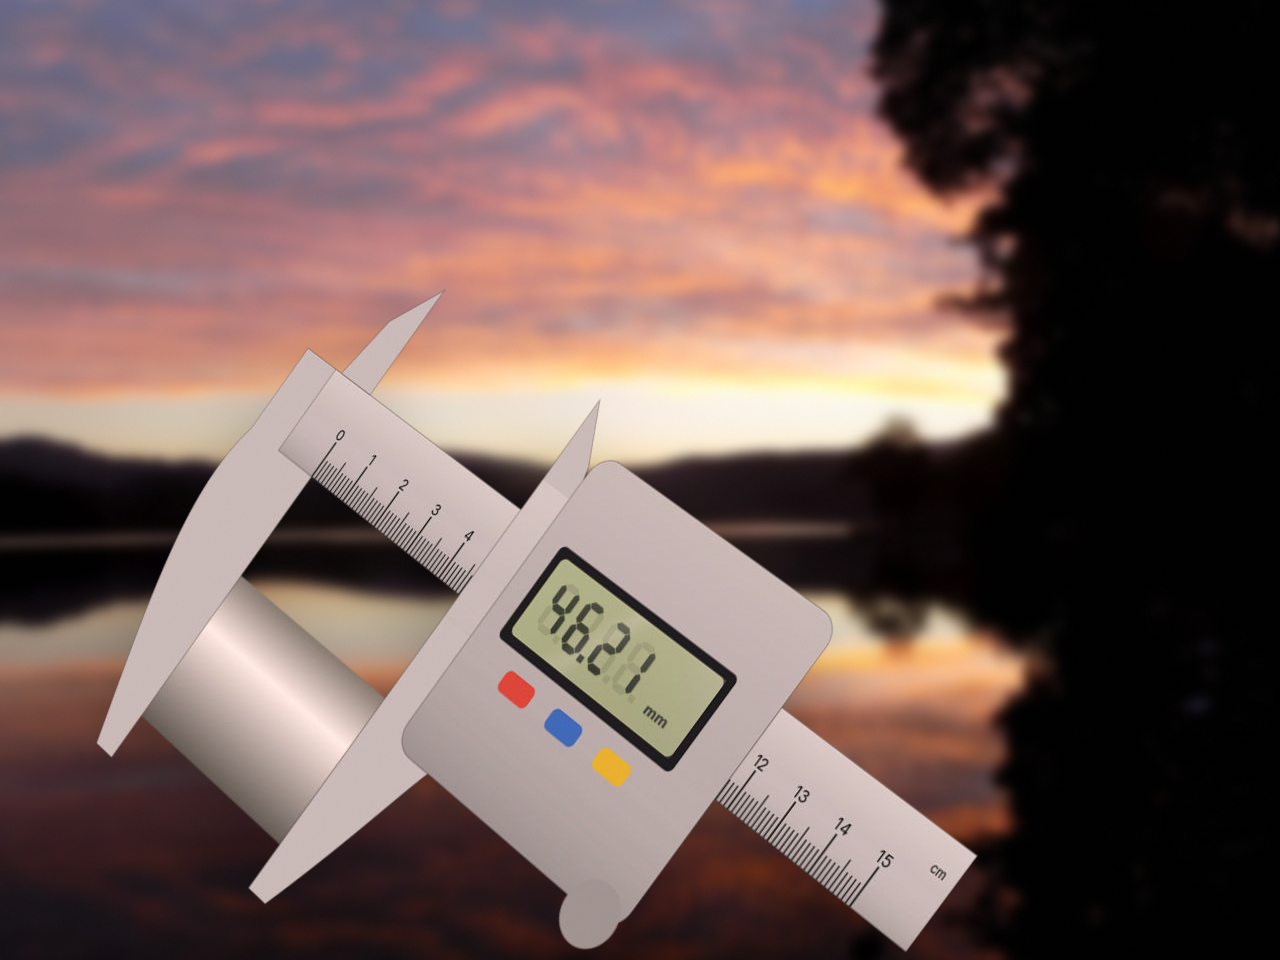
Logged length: 46.21 mm
